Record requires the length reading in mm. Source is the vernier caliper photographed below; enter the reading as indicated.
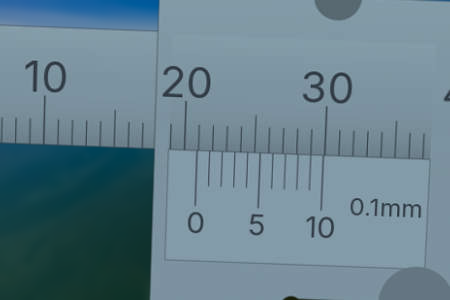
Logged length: 20.9 mm
